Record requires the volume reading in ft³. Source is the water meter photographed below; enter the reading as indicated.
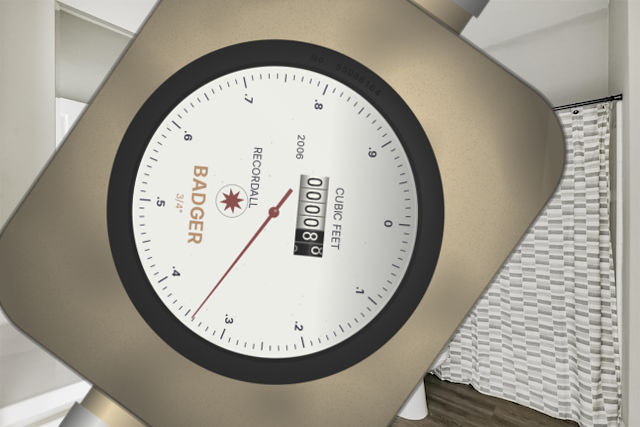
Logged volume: 88.34 ft³
